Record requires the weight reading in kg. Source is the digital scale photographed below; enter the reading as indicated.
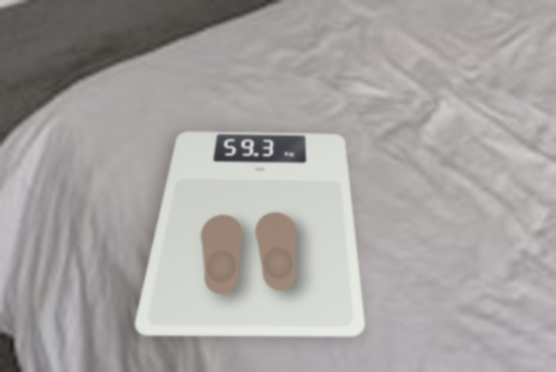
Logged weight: 59.3 kg
